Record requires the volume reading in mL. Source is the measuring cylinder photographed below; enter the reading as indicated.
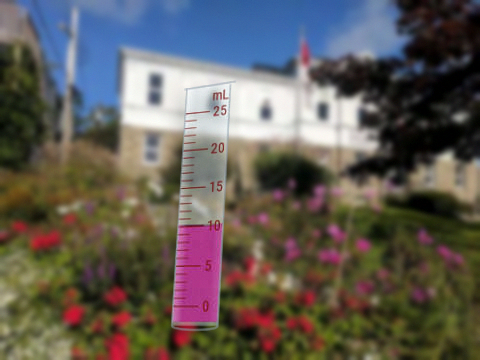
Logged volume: 10 mL
